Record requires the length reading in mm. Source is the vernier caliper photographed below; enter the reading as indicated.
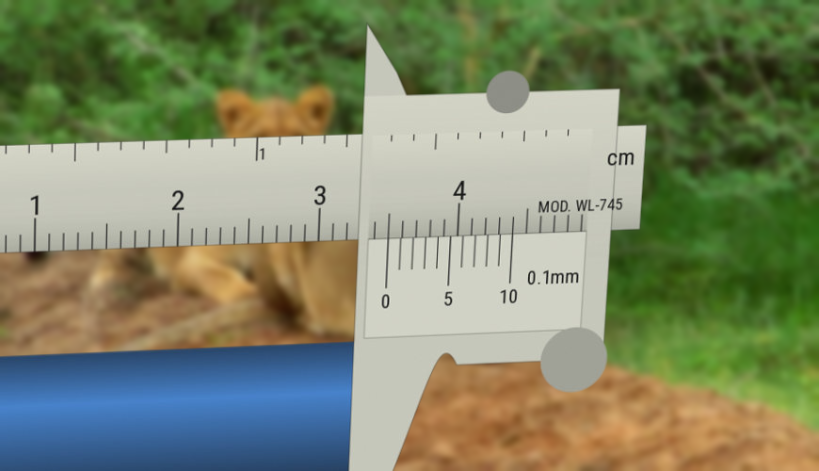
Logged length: 35.0 mm
